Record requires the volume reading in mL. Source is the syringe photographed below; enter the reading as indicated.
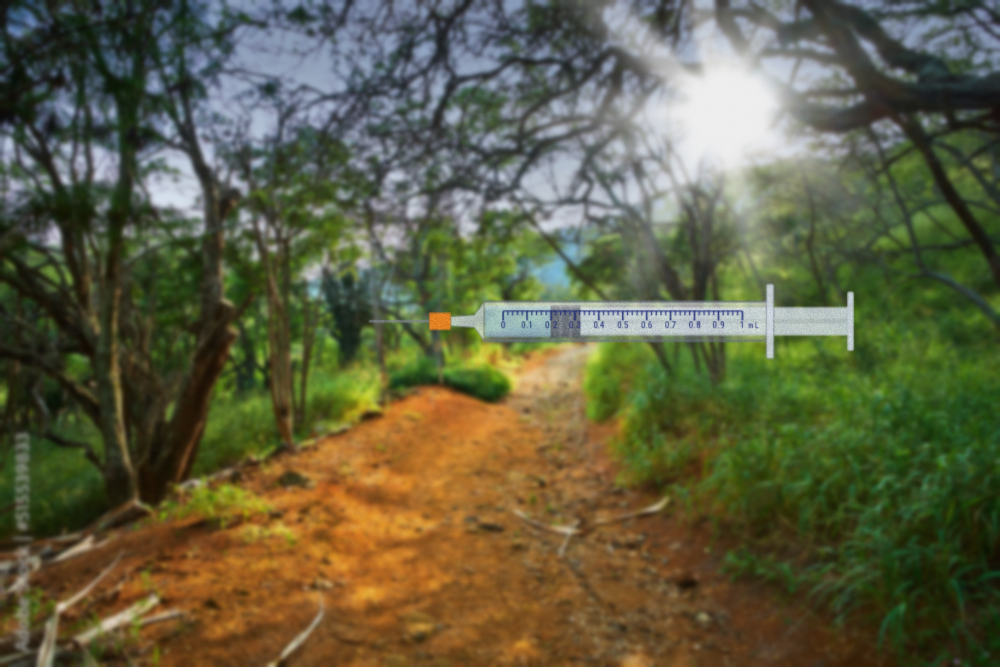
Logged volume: 0.2 mL
